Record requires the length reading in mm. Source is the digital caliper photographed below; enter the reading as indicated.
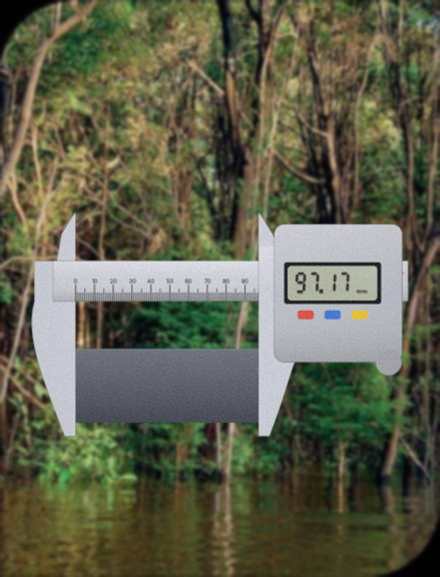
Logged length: 97.17 mm
